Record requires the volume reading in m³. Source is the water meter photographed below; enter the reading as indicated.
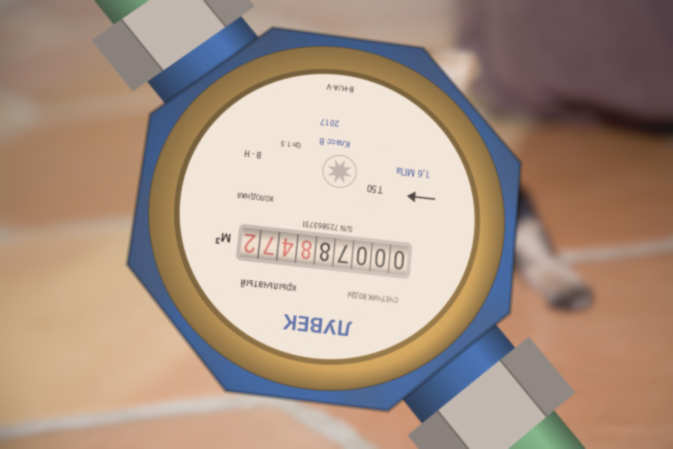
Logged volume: 78.8472 m³
